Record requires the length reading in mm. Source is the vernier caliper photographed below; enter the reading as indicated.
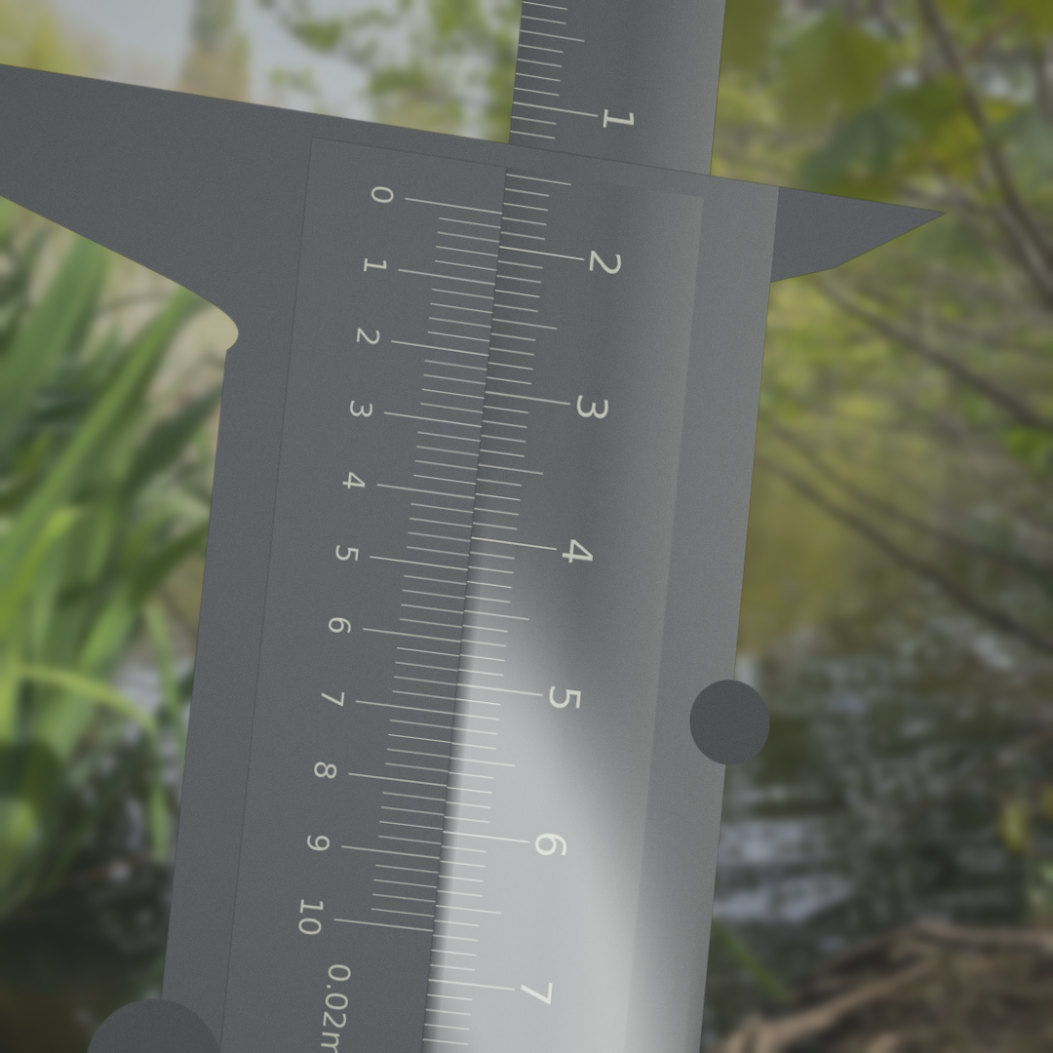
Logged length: 17.7 mm
